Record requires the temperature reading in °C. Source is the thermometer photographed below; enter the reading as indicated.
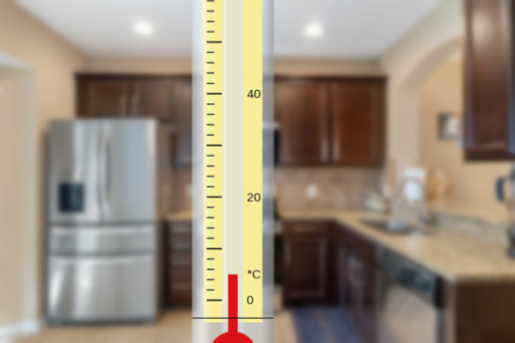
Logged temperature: 5 °C
